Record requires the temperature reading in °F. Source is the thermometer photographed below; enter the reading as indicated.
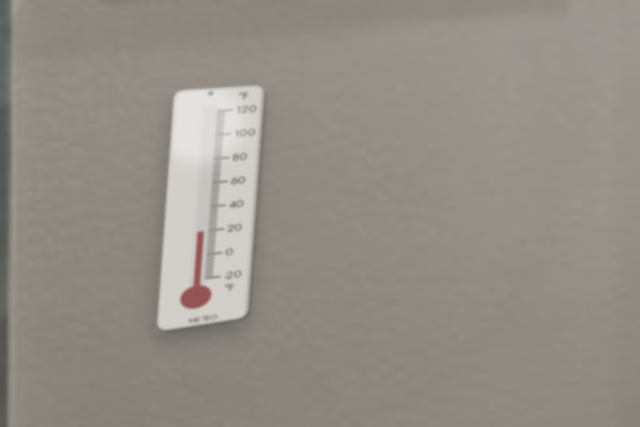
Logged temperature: 20 °F
